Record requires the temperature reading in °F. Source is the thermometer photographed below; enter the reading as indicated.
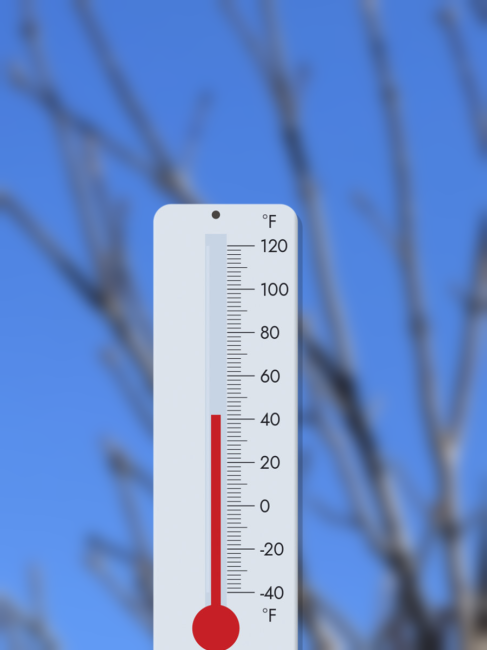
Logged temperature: 42 °F
